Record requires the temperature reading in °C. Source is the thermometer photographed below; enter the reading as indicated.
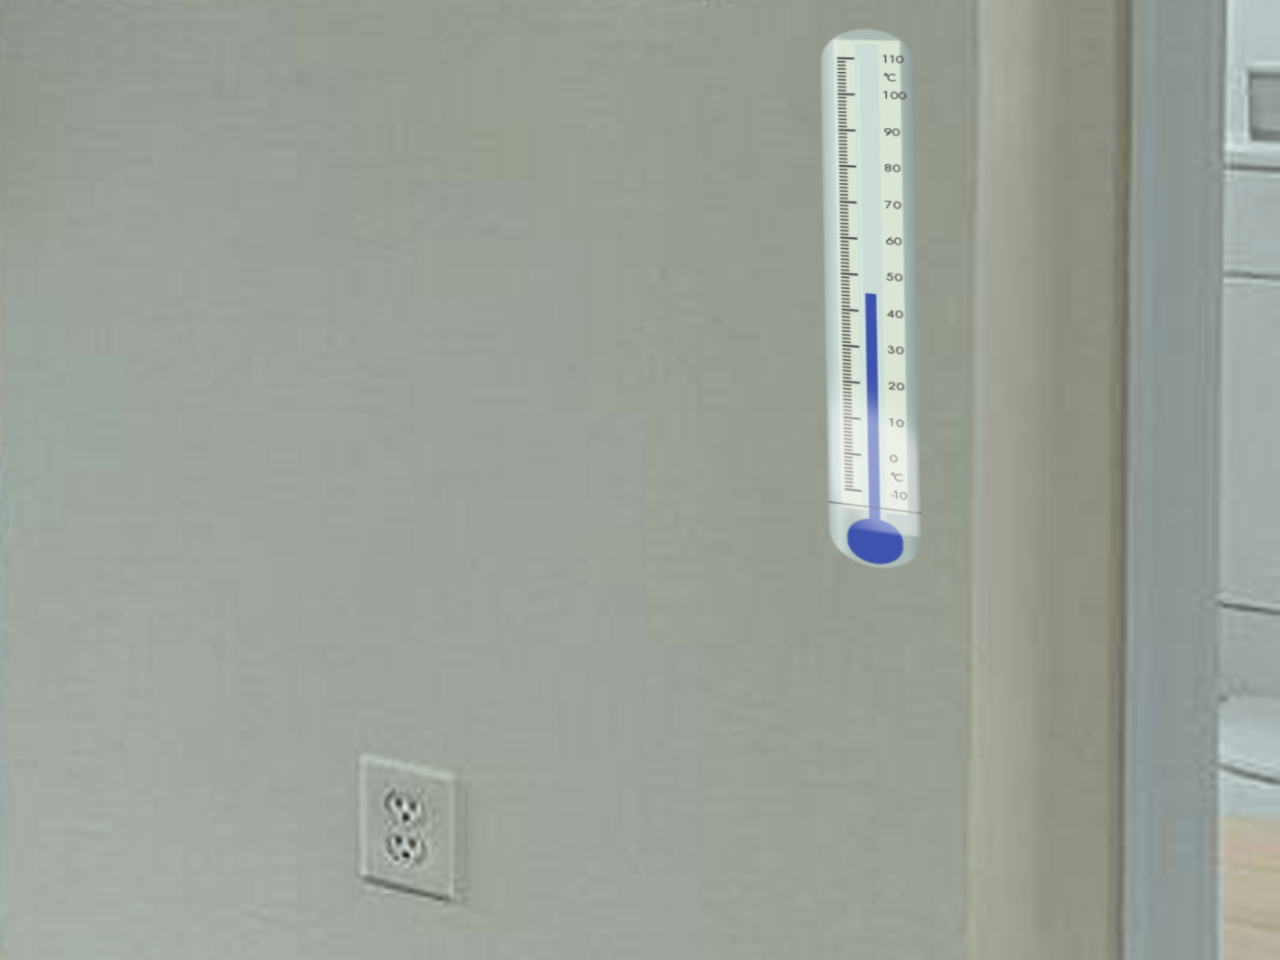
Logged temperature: 45 °C
